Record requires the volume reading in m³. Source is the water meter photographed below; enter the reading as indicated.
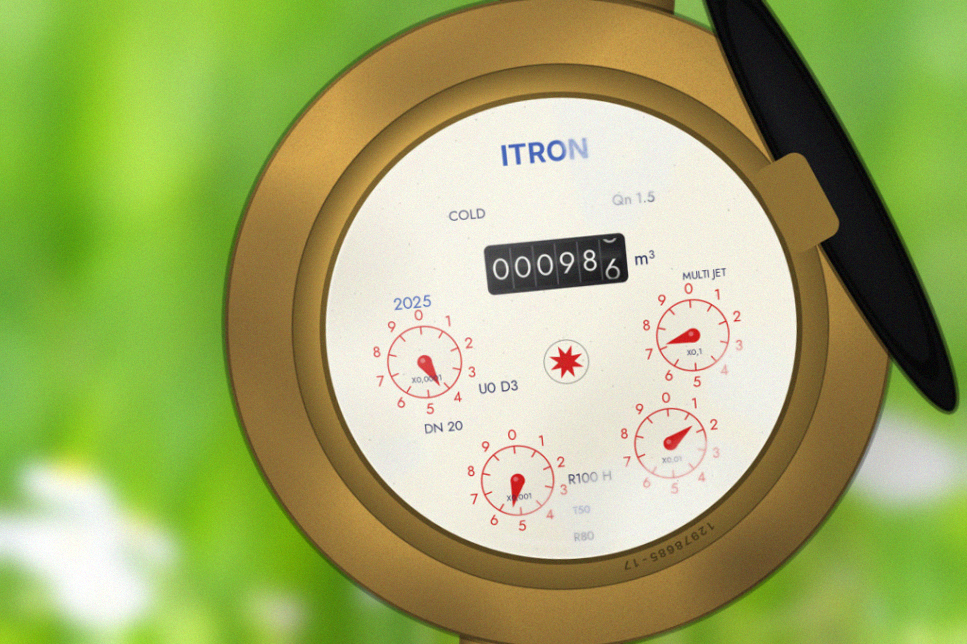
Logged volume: 985.7154 m³
